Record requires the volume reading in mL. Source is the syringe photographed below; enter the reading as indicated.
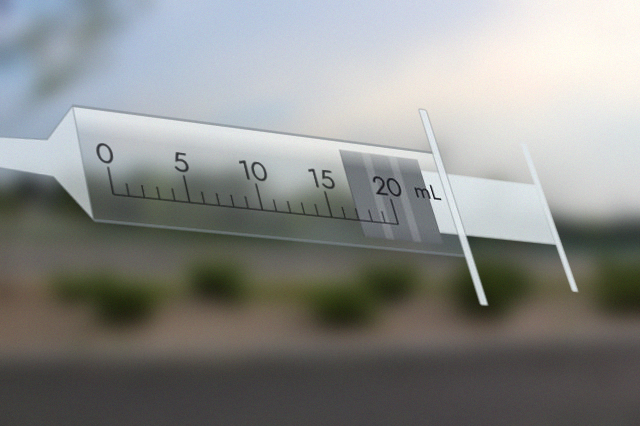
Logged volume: 17 mL
